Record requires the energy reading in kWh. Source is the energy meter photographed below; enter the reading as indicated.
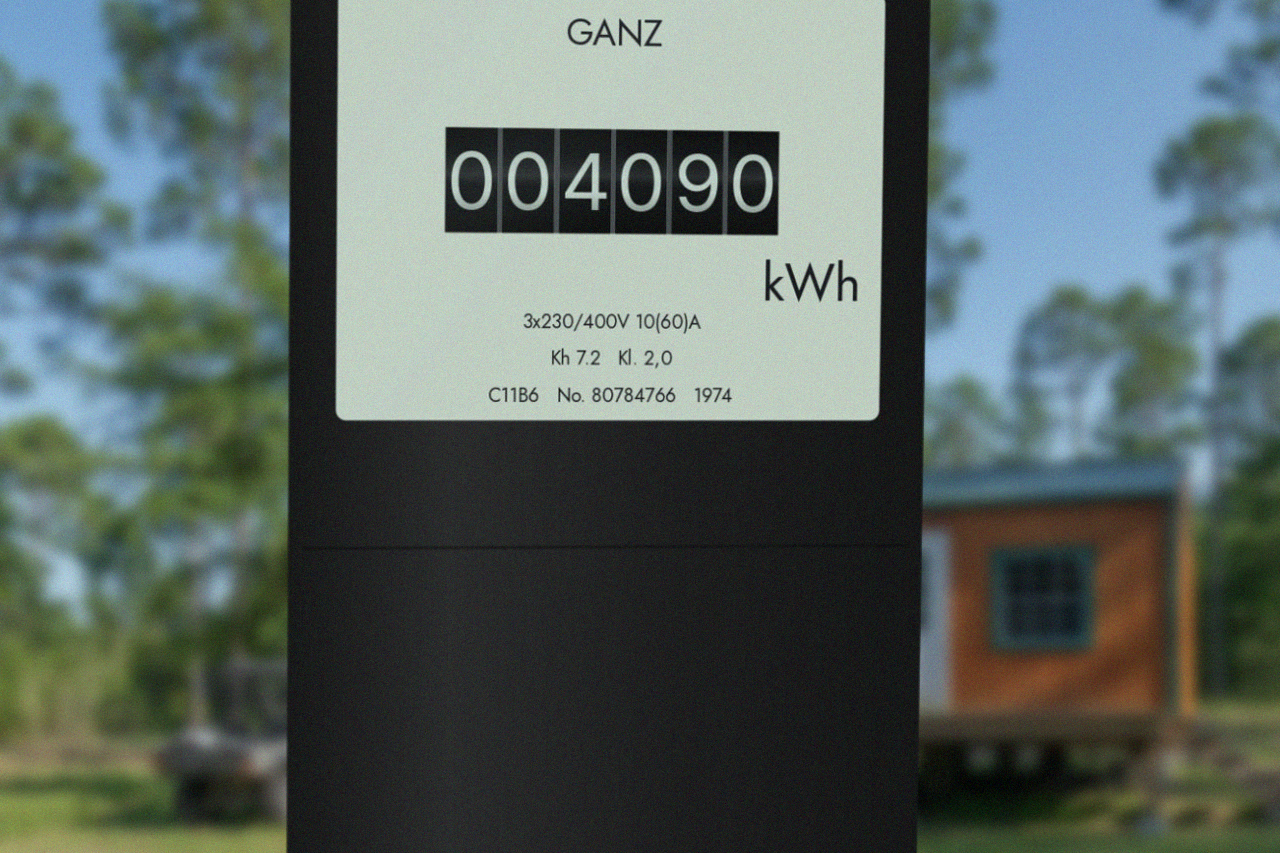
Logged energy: 4090 kWh
